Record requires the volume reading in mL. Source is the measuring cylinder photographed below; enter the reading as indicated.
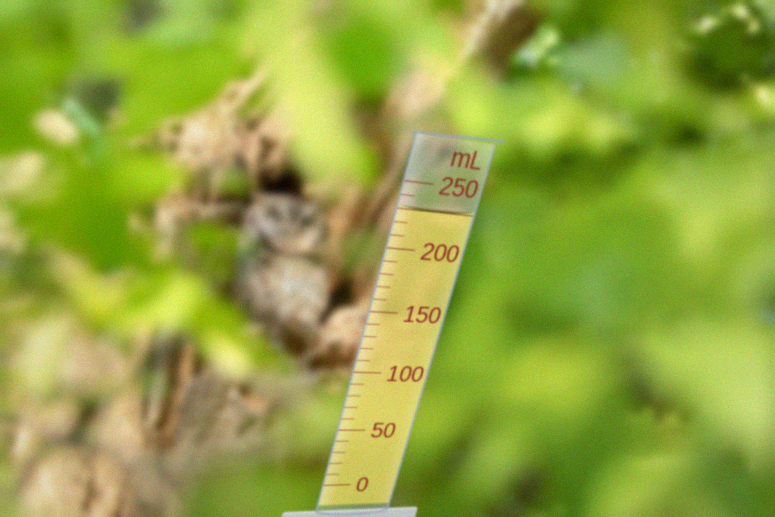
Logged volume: 230 mL
